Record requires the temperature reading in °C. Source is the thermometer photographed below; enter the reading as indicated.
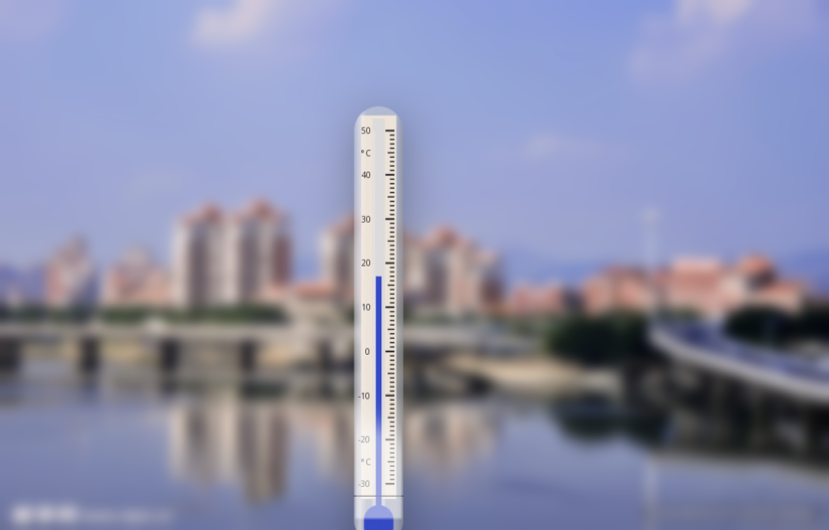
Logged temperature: 17 °C
